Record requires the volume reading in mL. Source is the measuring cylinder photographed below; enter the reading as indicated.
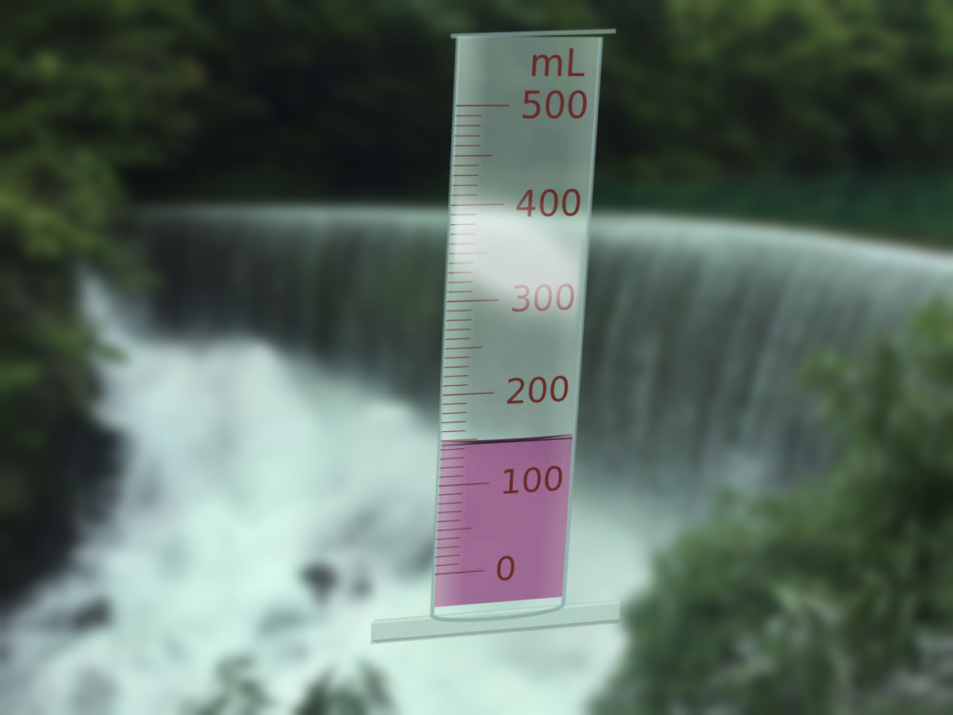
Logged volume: 145 mL
